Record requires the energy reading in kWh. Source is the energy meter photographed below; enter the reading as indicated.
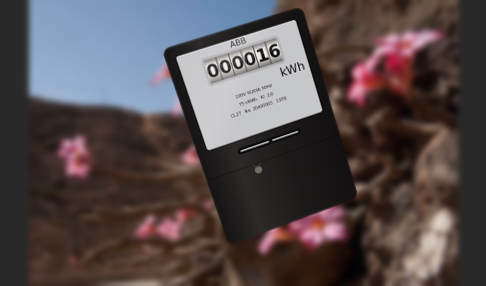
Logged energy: 16 kWh
